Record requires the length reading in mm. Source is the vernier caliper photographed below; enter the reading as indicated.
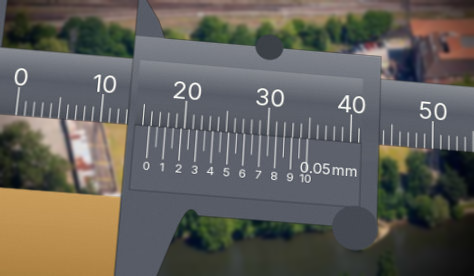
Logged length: 15.8 mm
